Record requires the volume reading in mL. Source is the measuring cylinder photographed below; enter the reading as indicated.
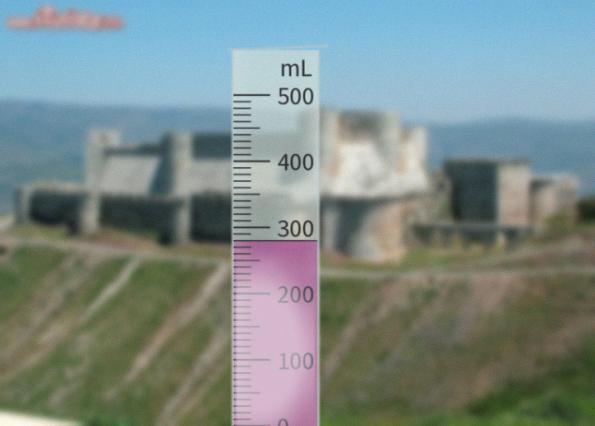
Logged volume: 280 mL
